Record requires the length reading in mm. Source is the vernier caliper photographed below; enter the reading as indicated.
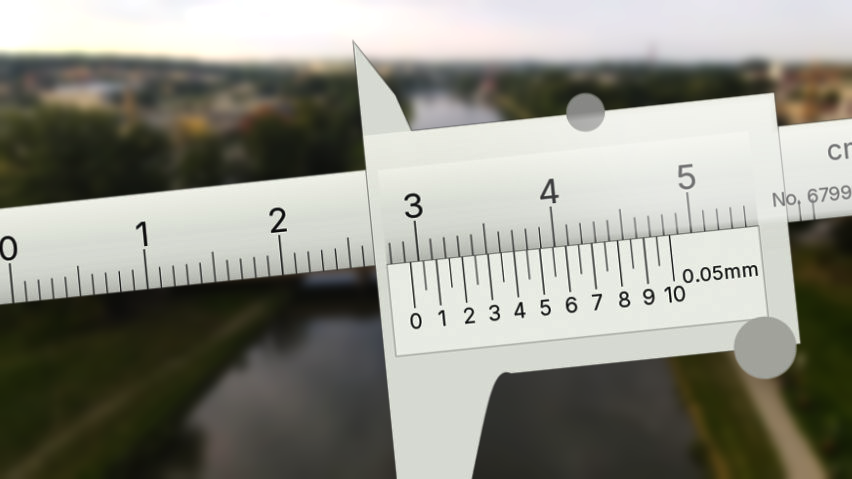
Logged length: 29.4 mm
